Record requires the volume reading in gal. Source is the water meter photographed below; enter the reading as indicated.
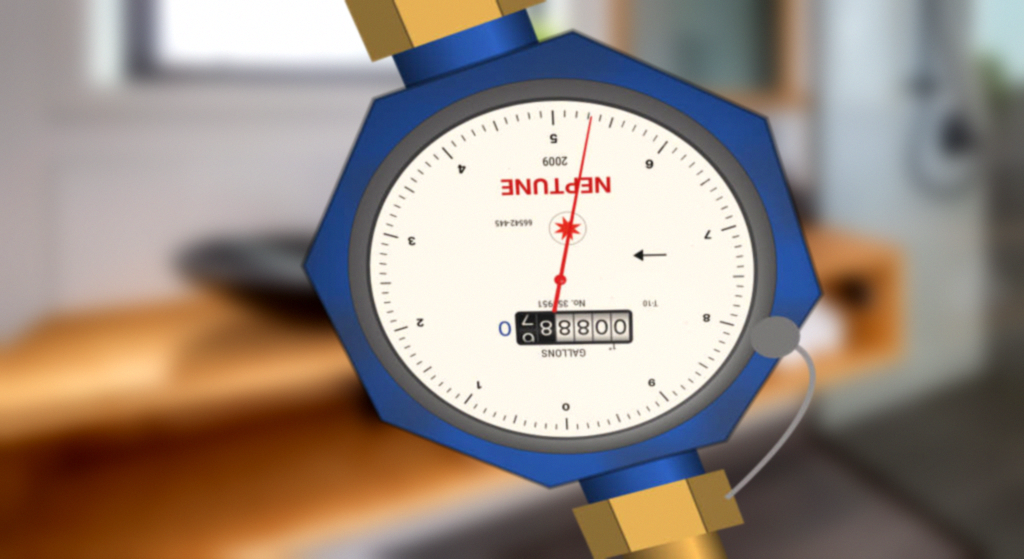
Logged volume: 88865.3 gal
